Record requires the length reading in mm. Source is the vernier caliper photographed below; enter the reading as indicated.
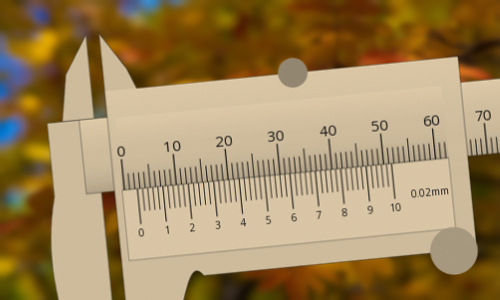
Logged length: 2.5 mm
